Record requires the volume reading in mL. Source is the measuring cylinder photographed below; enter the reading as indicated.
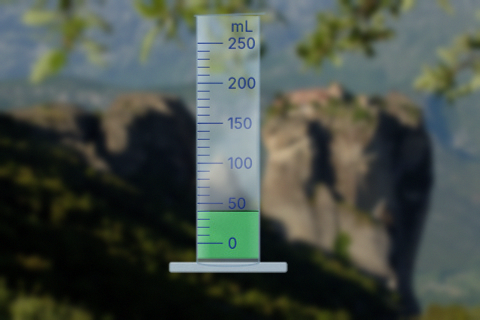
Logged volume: 40 mL
